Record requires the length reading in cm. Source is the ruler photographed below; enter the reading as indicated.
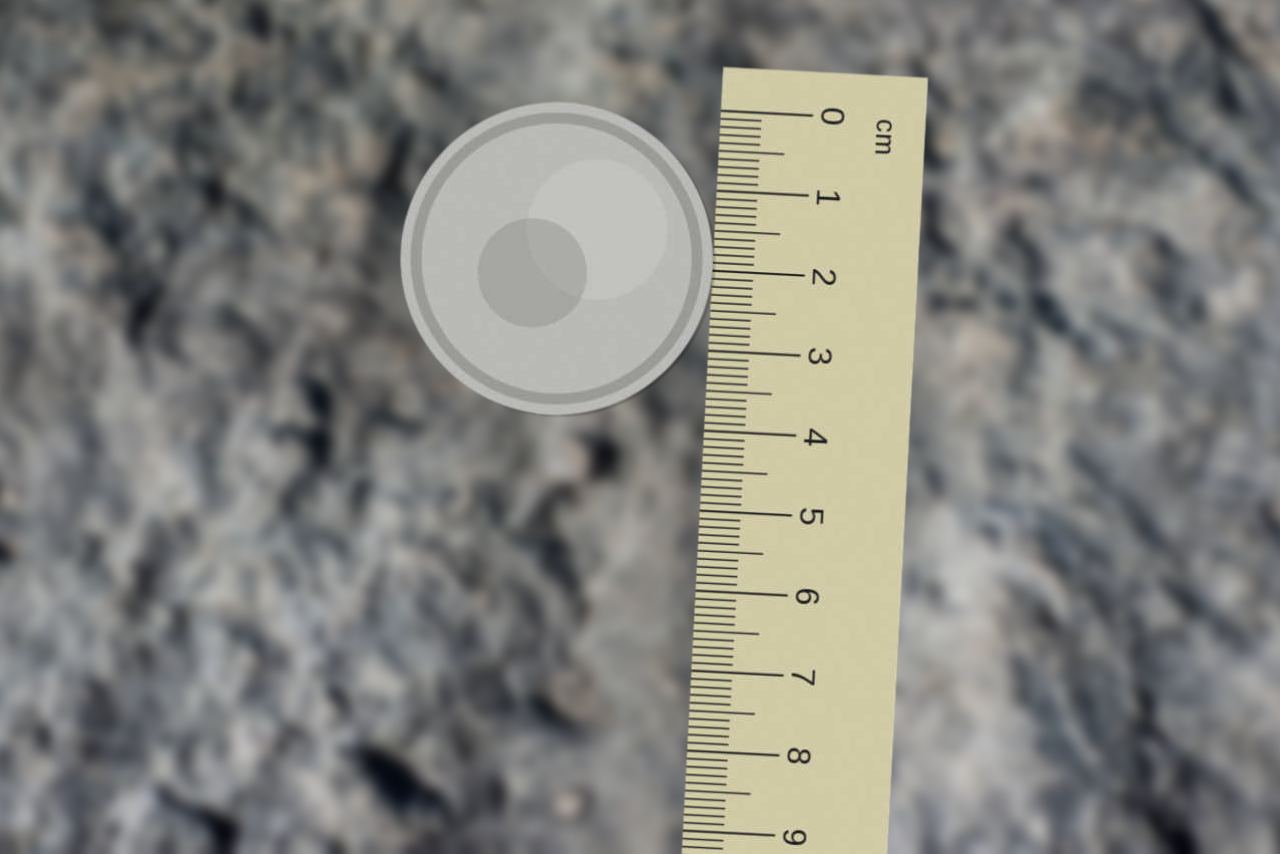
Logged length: 3.9 cm
